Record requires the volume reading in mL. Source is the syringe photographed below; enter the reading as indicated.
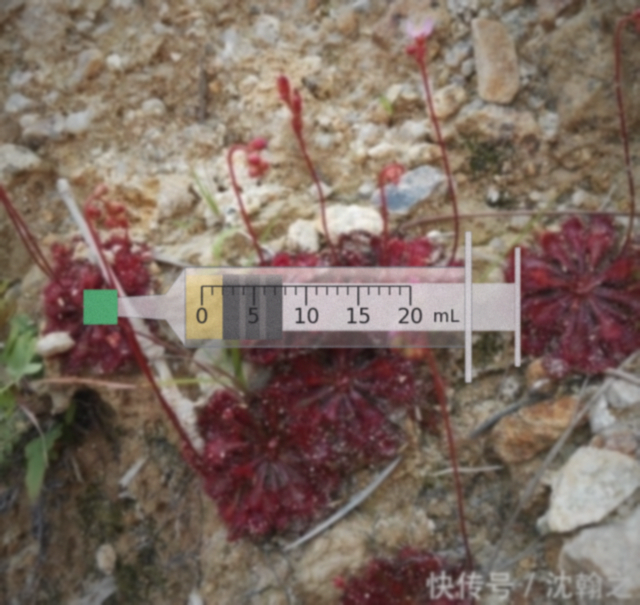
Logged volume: 2 mL
